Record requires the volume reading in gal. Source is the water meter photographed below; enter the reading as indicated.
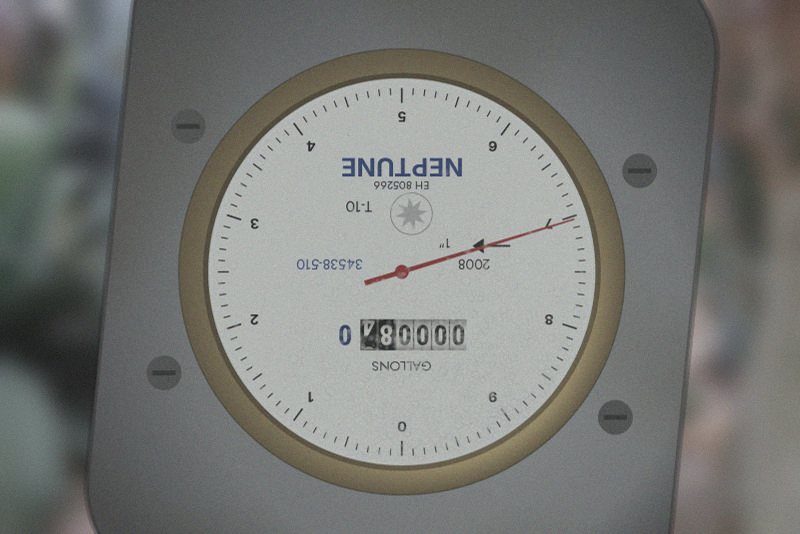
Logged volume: 837.0 gal
